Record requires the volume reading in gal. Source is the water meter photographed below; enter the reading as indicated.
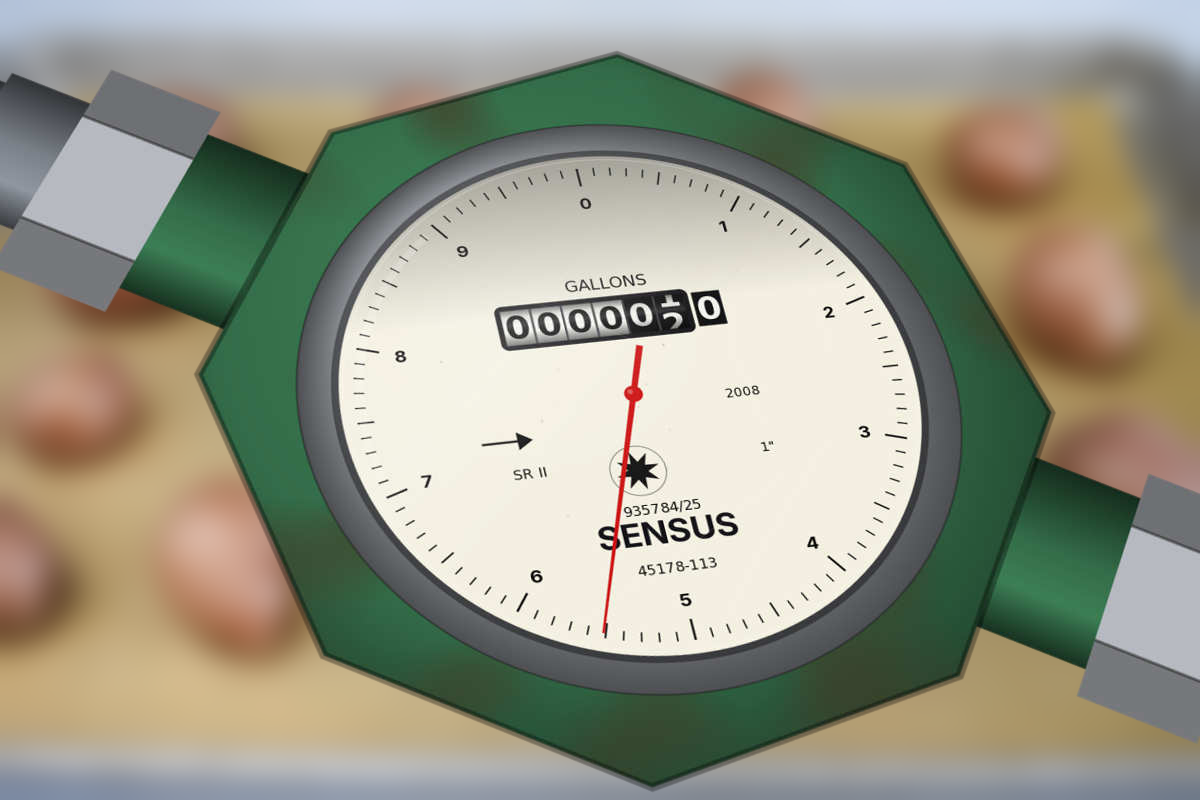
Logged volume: 15.5 gal
